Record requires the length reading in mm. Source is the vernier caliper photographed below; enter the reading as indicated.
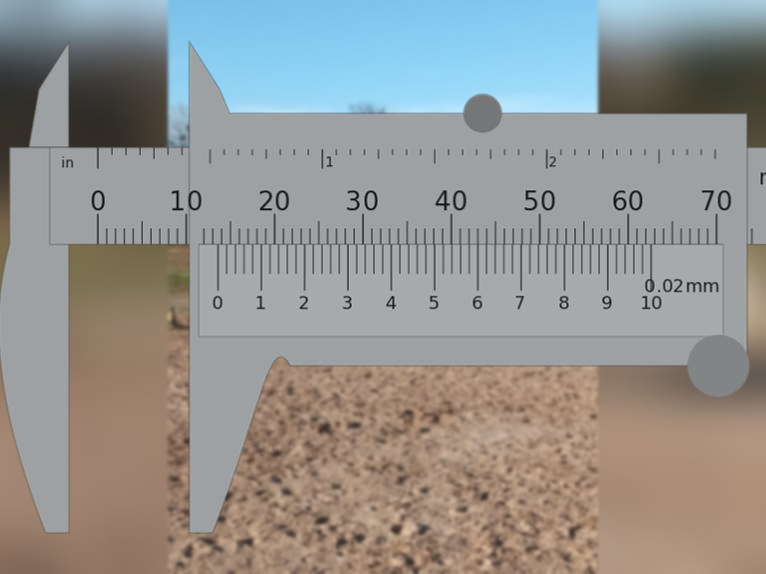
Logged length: 13.6 mm
